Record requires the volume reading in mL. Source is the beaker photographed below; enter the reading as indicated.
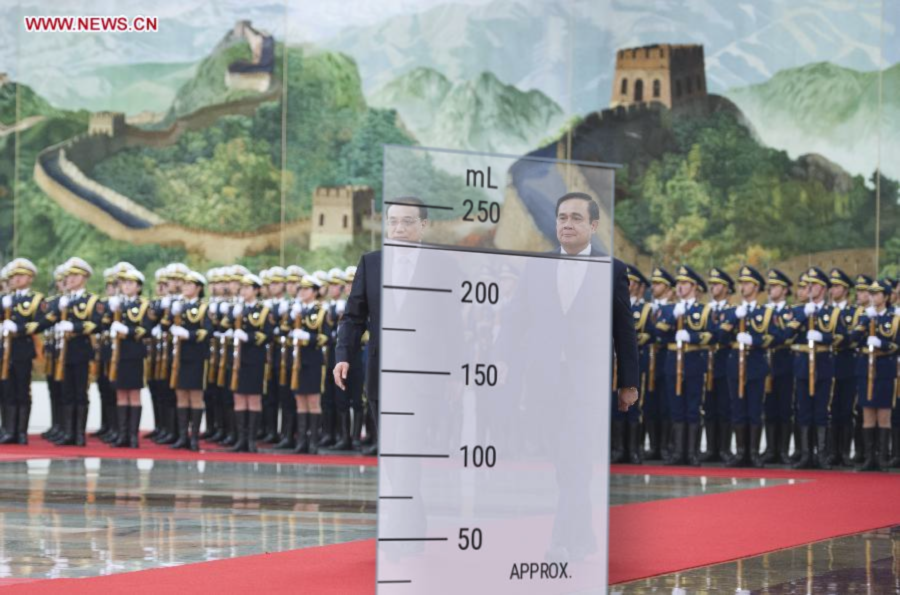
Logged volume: 225 mL
